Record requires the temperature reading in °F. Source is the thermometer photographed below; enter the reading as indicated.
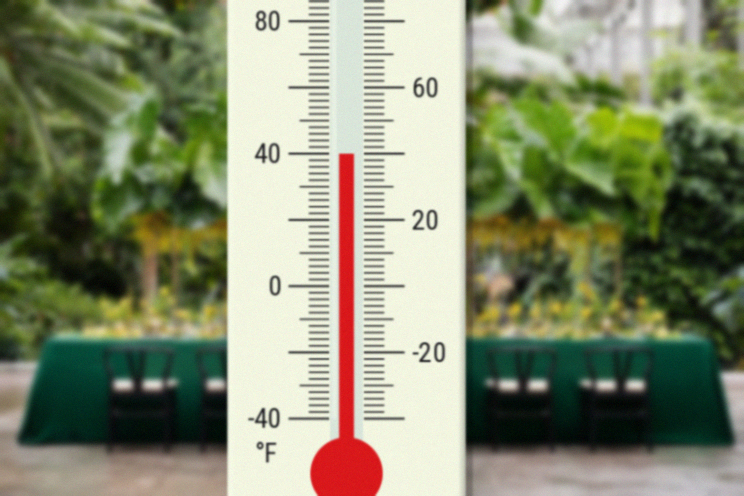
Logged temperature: 40 °F
